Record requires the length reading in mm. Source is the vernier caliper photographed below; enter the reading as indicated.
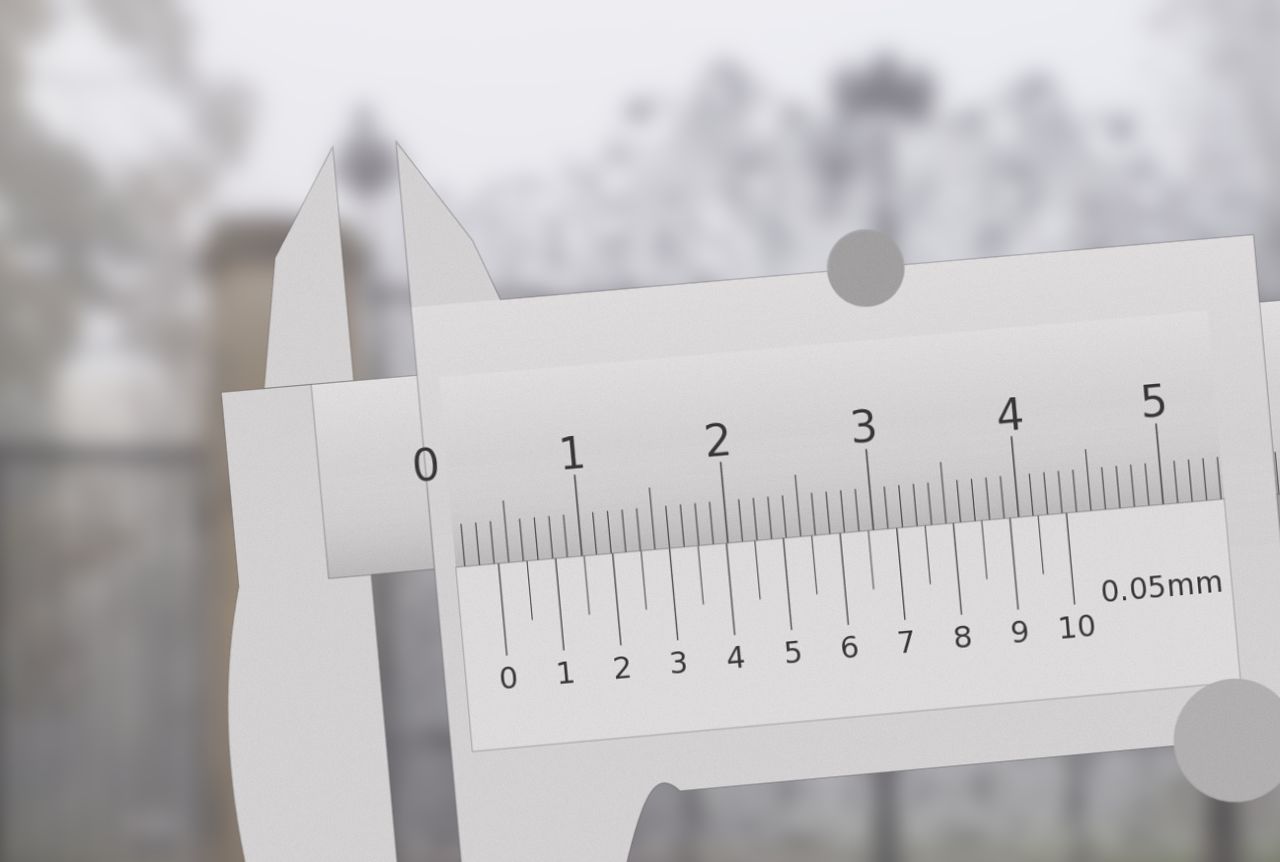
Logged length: 4.3 mm
